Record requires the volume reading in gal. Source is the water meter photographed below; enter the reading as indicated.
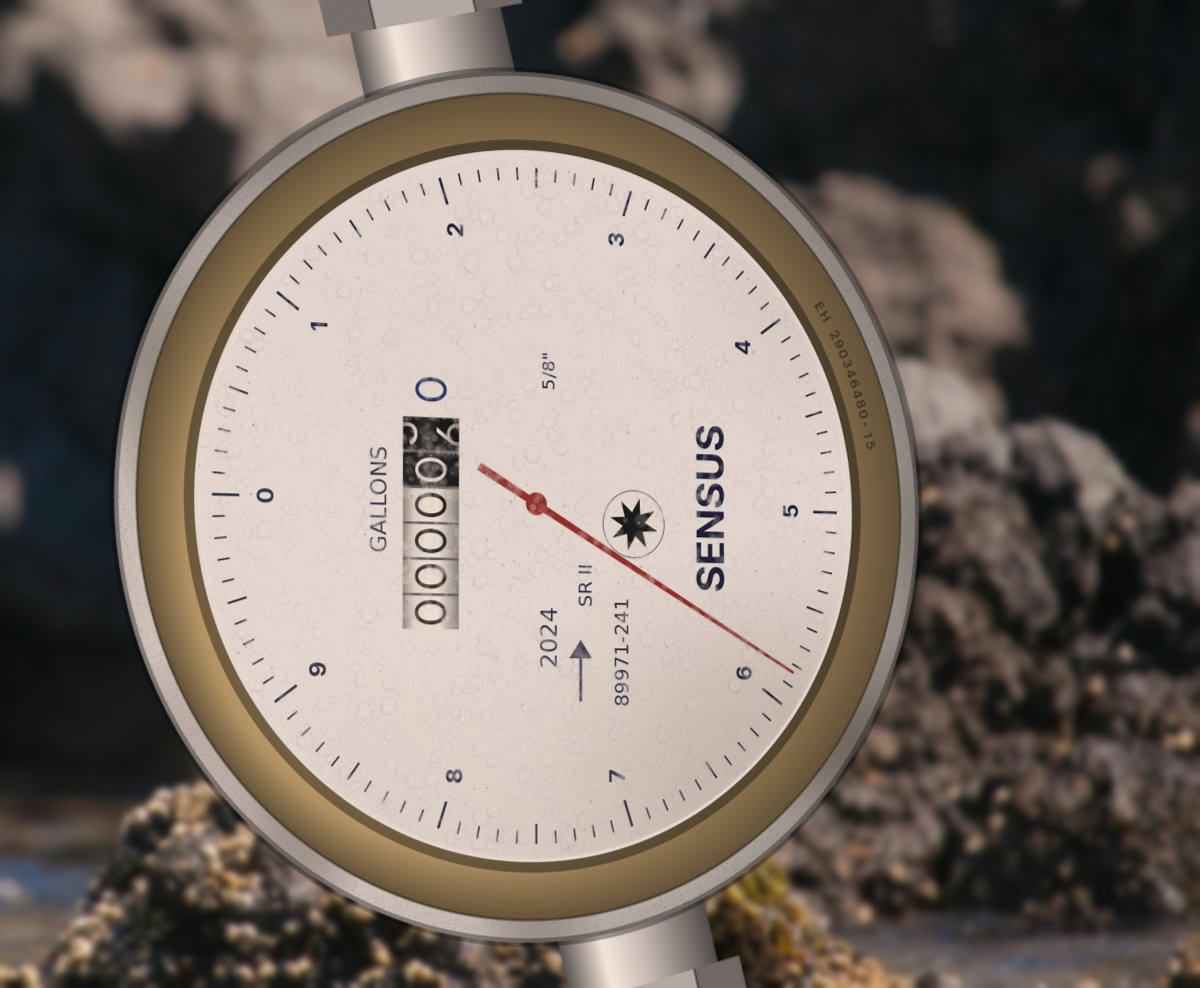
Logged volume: 55.8 gal
